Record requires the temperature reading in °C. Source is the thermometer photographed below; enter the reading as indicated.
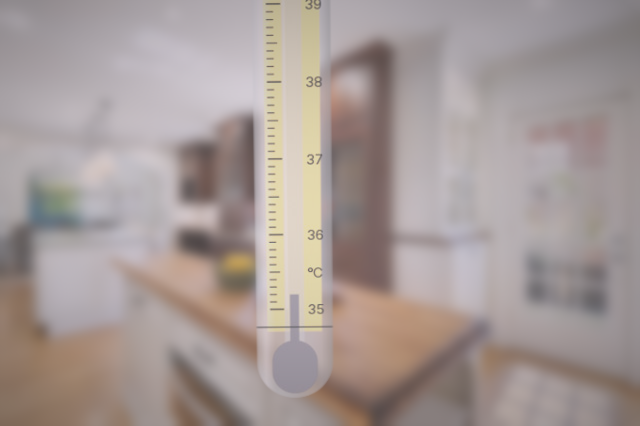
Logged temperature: 35.2 °C
